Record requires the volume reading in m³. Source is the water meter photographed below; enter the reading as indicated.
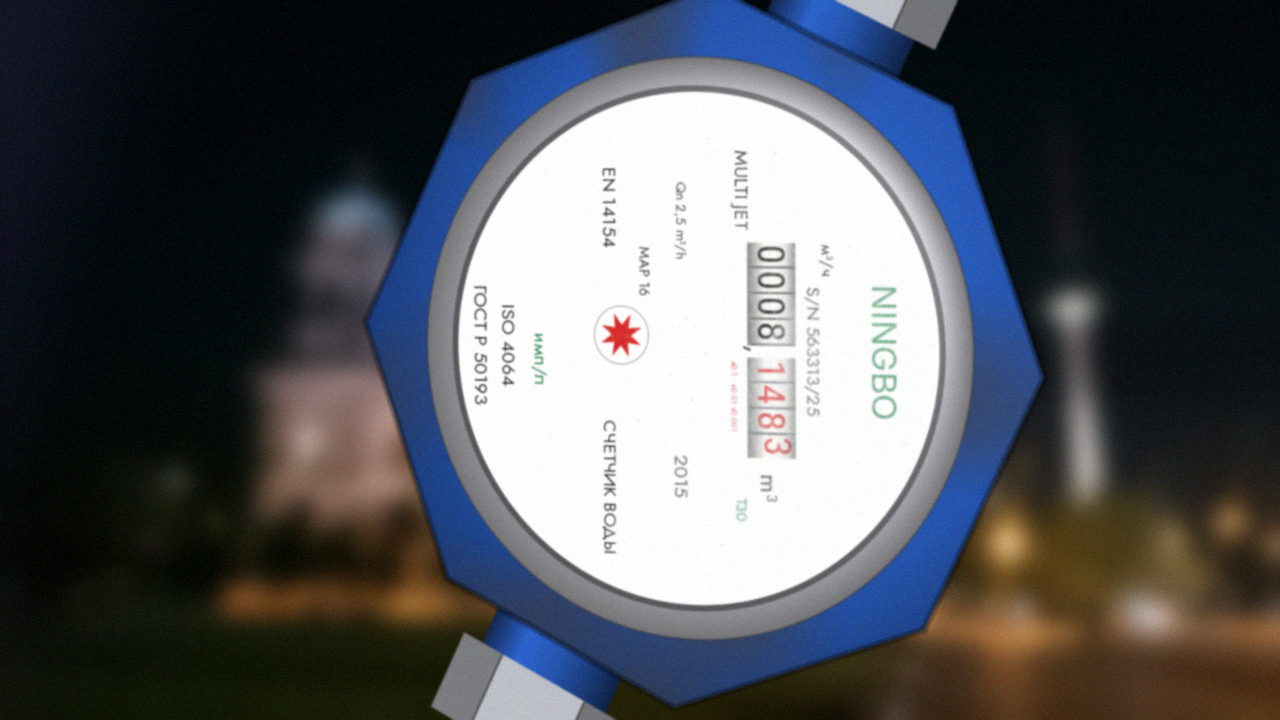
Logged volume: 8.1483 m³
